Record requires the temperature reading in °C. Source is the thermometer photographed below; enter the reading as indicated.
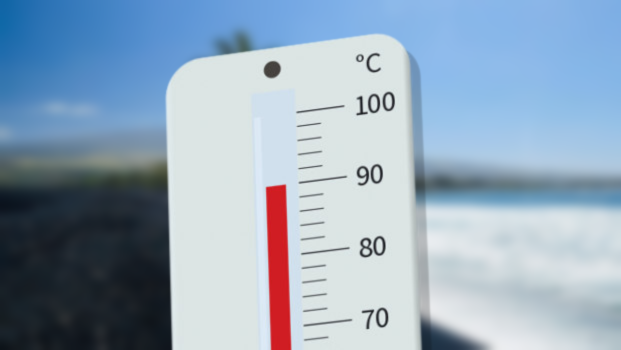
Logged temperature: 90 °C
